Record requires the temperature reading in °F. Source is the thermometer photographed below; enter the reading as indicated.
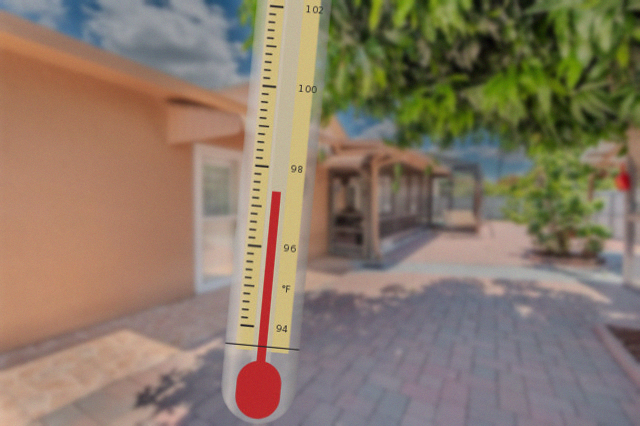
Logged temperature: 97.4 °F
